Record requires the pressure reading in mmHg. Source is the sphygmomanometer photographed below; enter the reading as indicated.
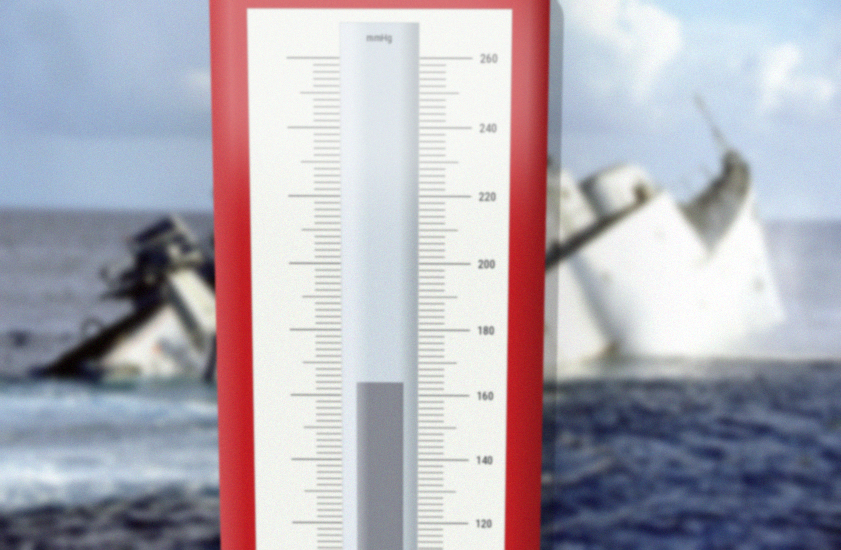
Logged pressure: 164 mmHg
